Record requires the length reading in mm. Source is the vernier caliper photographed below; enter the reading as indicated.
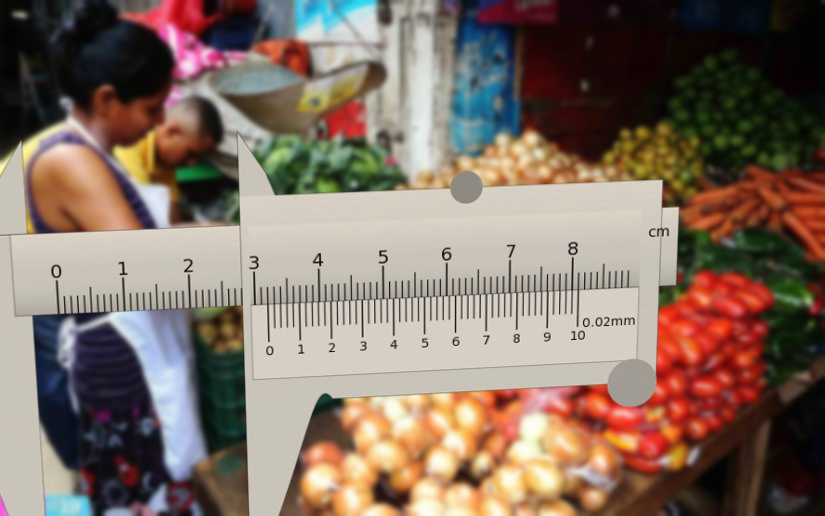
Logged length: 32.0 mm
